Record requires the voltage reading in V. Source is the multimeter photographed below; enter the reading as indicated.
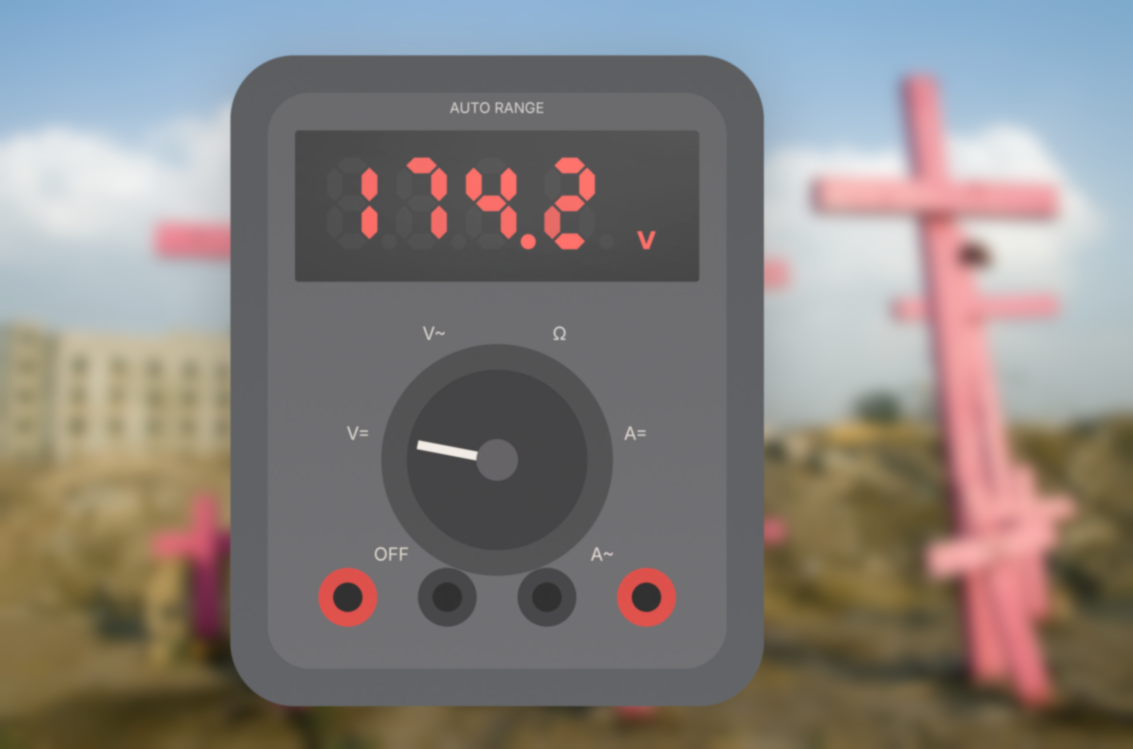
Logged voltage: 174.2 V
